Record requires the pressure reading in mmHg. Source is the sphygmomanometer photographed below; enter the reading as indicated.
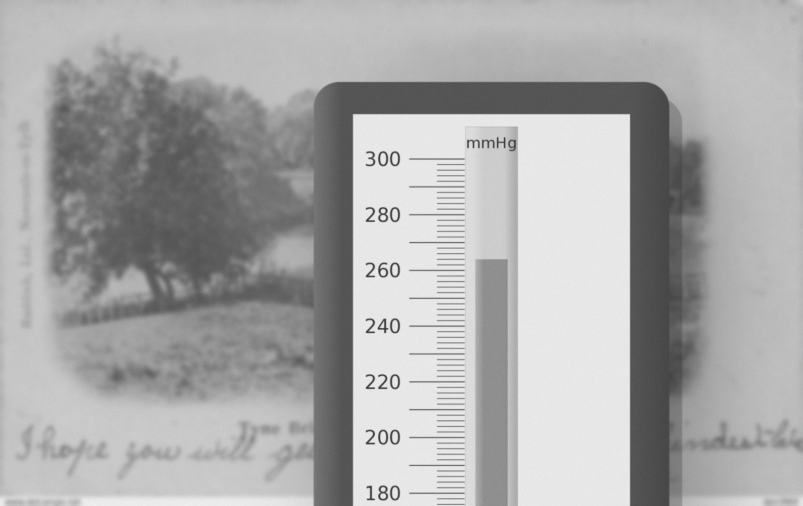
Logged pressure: 264 mmHg
